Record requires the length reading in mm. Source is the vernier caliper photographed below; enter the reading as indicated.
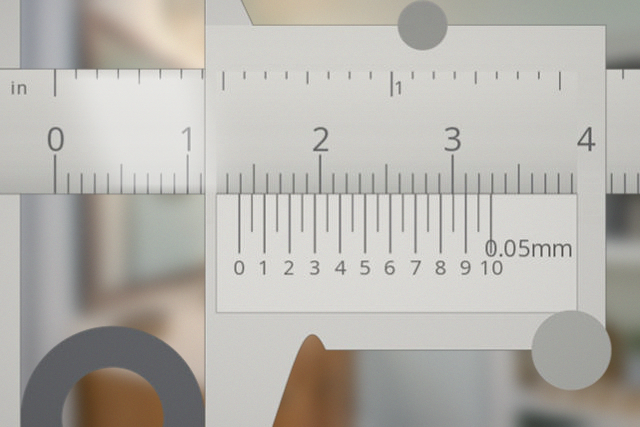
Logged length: 13.9 mm
